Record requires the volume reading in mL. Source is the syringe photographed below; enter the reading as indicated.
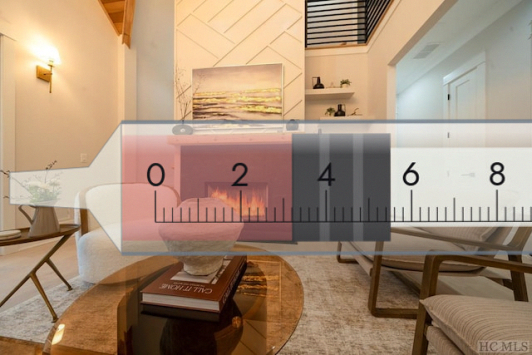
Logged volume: 3.2 mL
